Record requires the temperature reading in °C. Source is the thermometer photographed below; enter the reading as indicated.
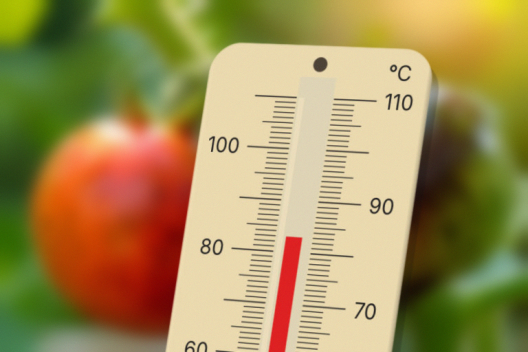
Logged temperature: 83 °C
